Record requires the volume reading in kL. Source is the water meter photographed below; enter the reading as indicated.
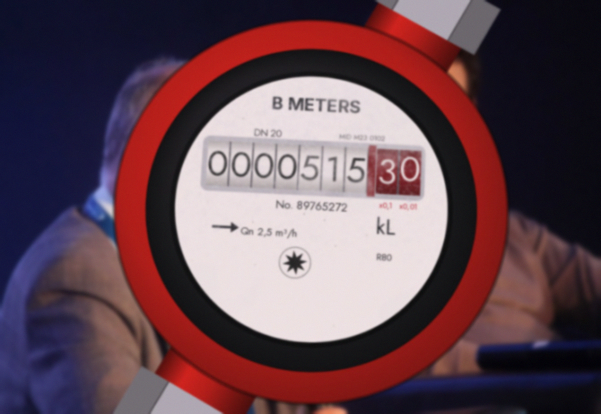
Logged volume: 515.30 kL
